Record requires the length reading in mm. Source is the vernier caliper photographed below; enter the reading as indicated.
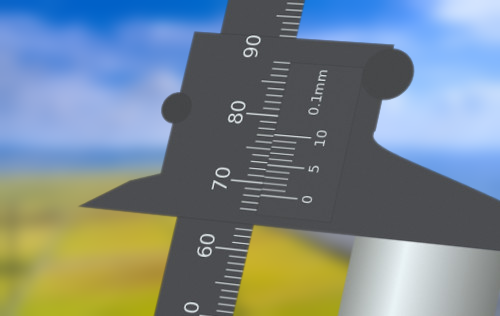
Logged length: 68.2 mm
